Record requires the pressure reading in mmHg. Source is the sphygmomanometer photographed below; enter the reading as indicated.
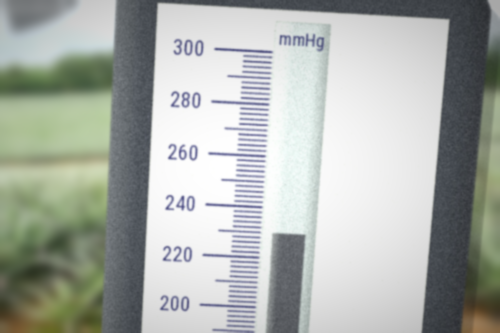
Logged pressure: 230 mmHg
